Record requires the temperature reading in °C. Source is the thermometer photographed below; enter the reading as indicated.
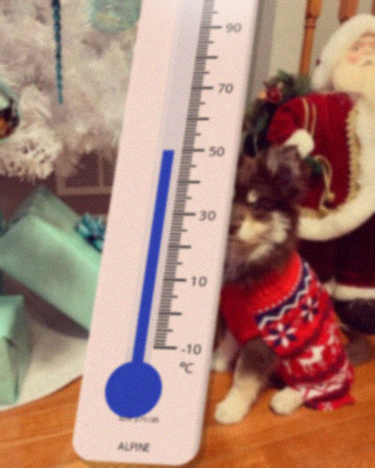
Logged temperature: 50 °C
